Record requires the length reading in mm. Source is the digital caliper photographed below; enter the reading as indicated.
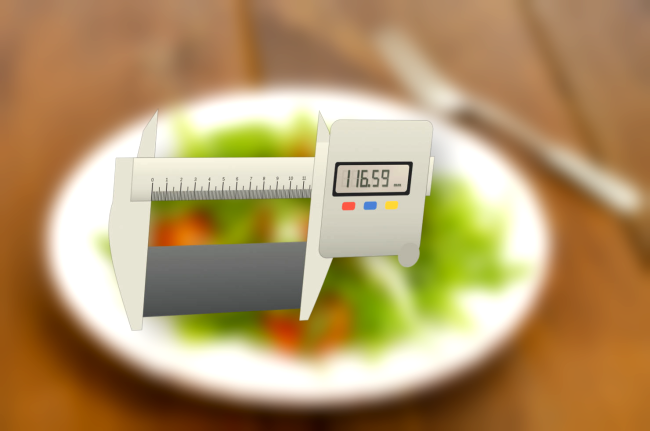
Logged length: 116.59 mm
